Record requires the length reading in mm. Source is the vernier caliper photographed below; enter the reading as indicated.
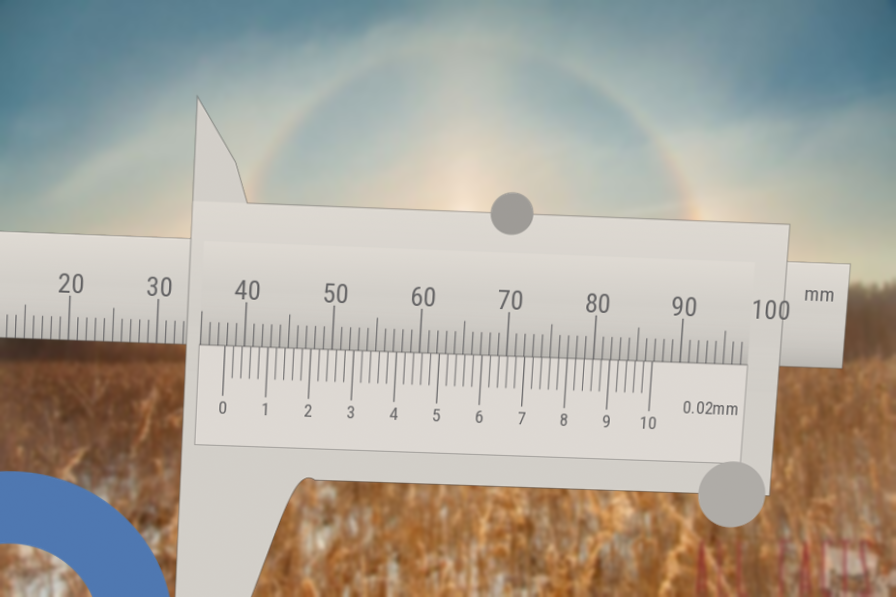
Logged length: 37.8 mm
